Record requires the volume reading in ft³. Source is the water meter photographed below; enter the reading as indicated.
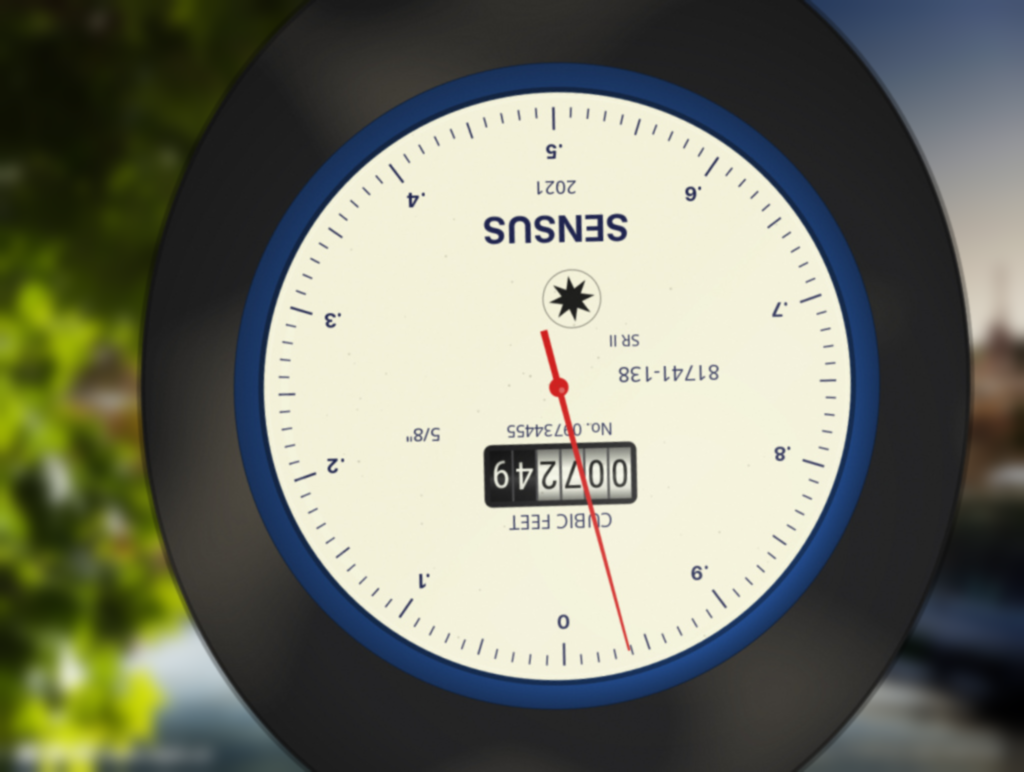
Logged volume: 7248.96 ft³
